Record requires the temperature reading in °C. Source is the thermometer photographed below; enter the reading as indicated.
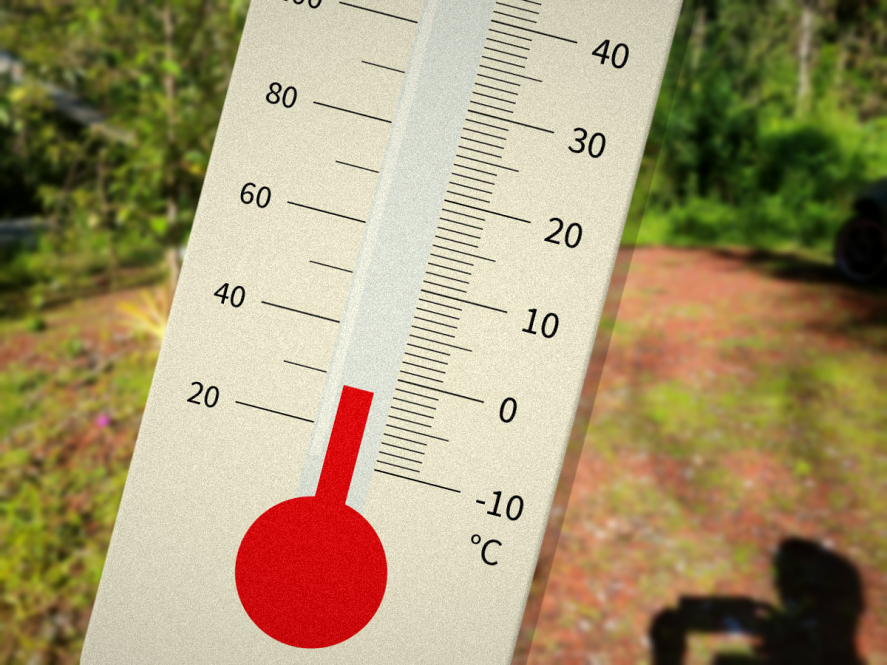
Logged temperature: -2 °C
